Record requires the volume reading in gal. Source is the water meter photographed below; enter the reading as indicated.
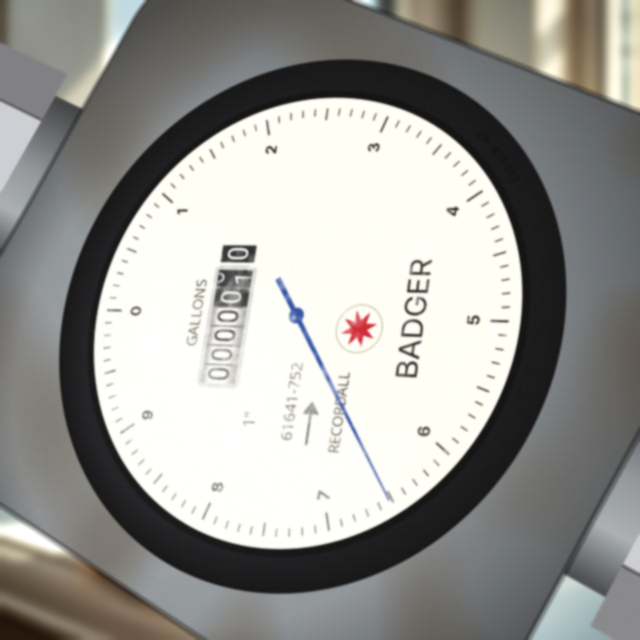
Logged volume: 6.5 gal
